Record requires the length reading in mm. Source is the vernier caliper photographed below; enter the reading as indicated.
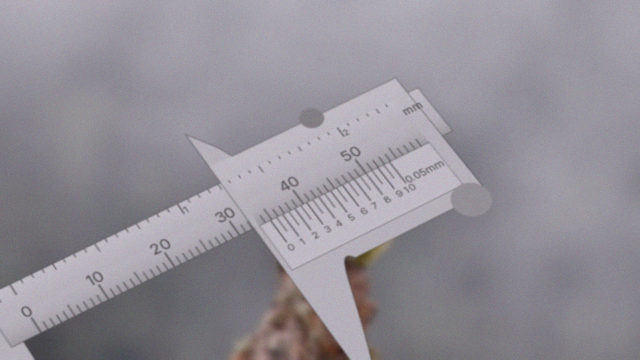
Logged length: 34.8 mm
